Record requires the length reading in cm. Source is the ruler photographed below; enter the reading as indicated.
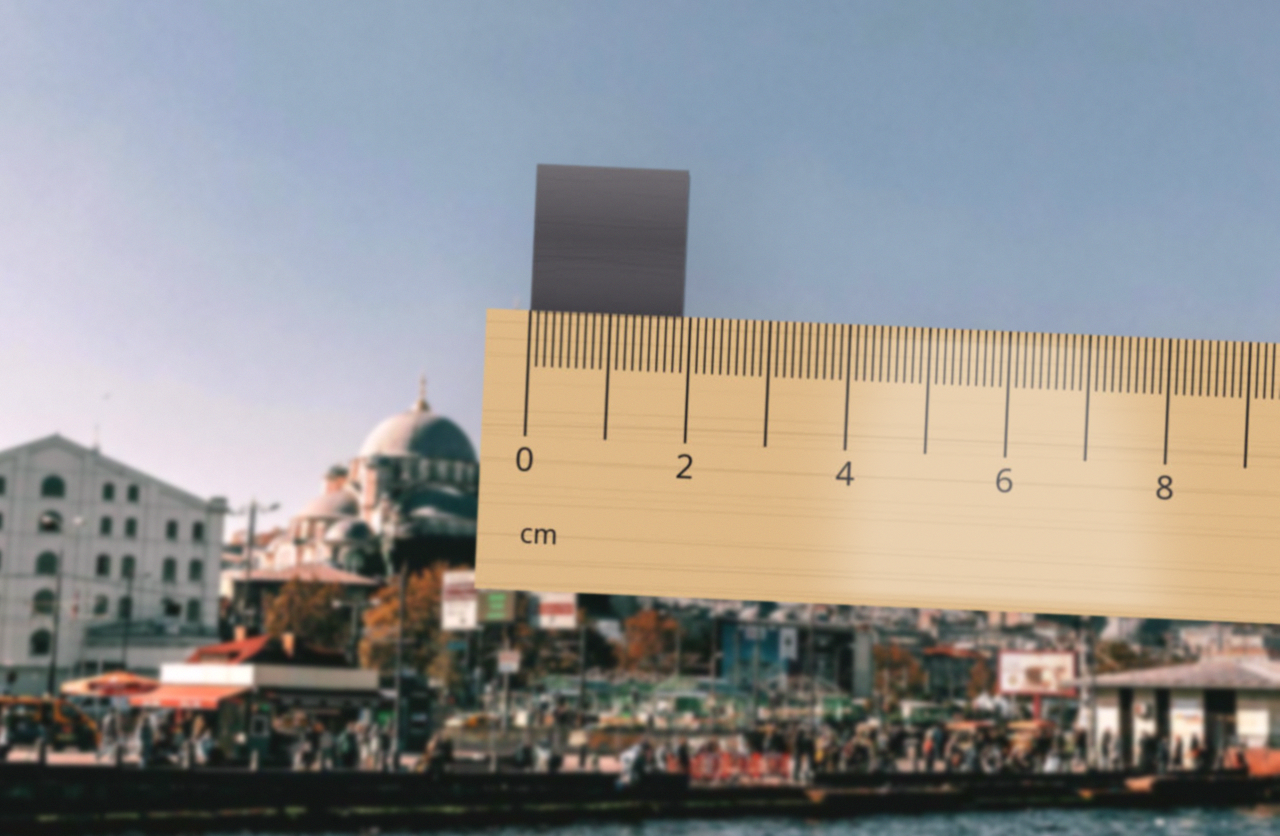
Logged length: 1.9 cm
